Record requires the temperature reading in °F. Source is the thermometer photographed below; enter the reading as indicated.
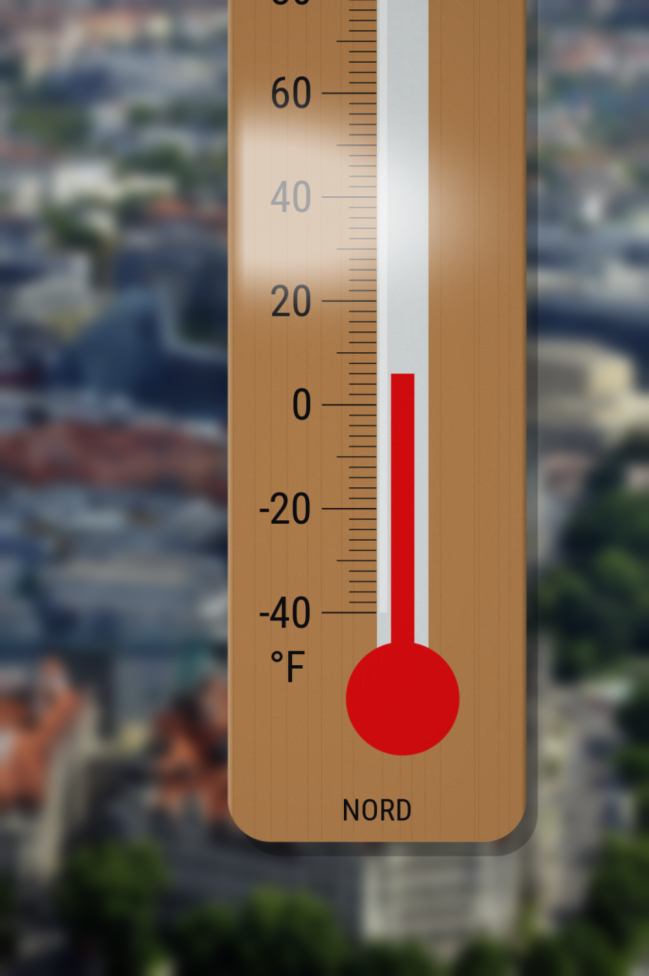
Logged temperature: 6 °F
